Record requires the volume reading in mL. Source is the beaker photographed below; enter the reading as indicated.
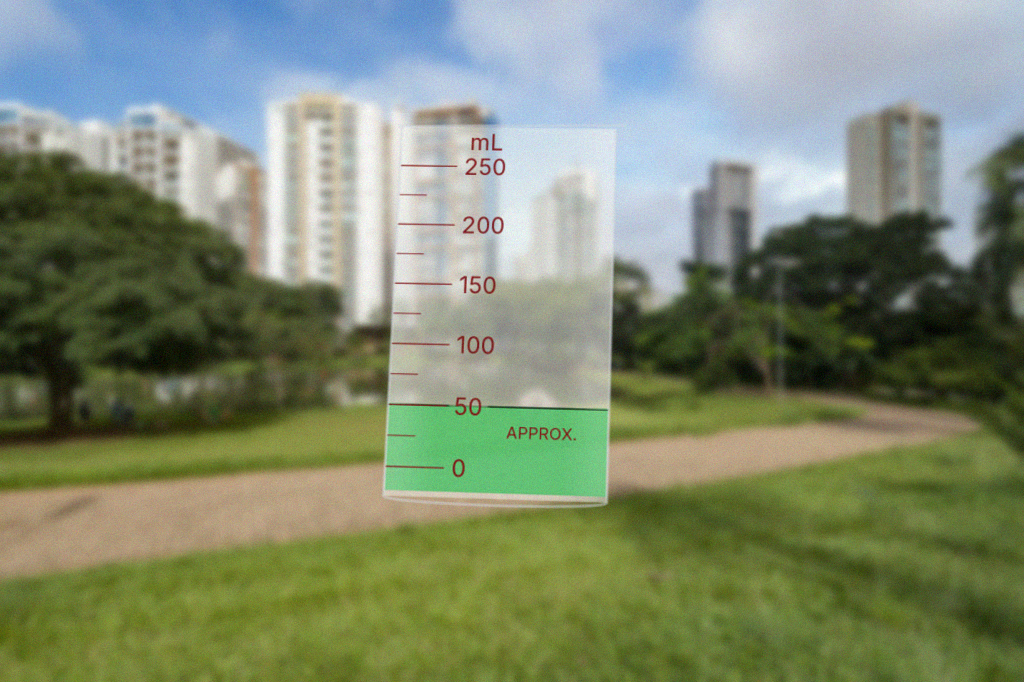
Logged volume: 50 mL
